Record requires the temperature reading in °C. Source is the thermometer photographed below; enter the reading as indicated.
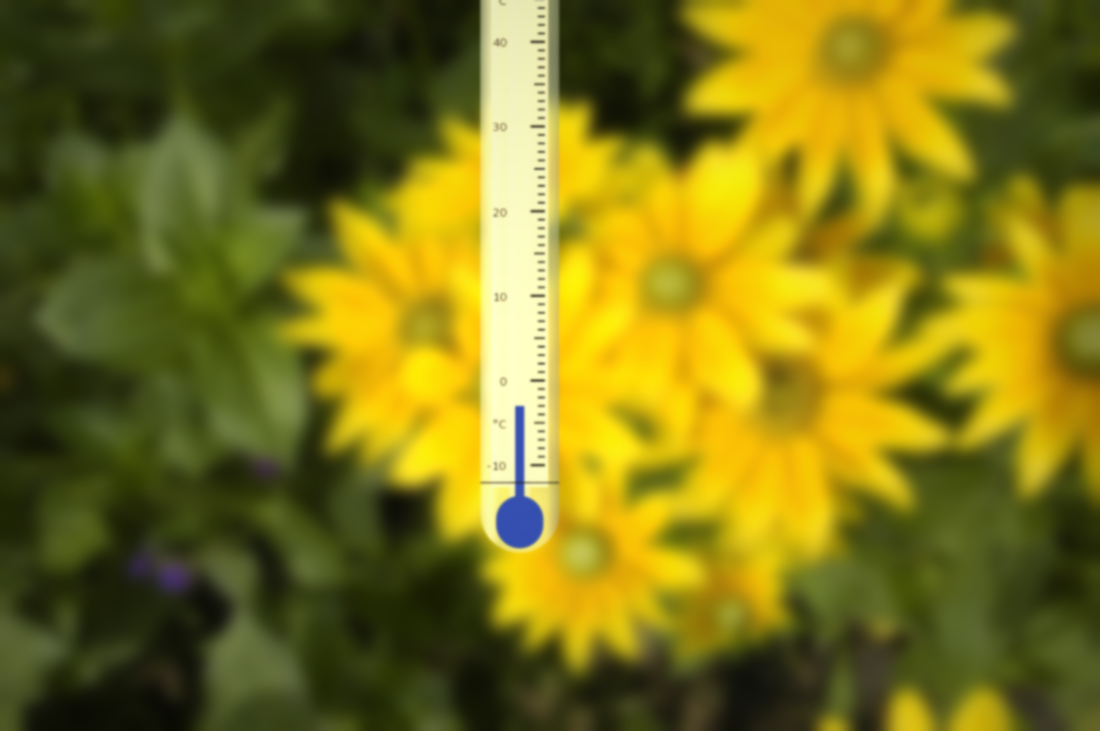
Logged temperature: -3 °C
